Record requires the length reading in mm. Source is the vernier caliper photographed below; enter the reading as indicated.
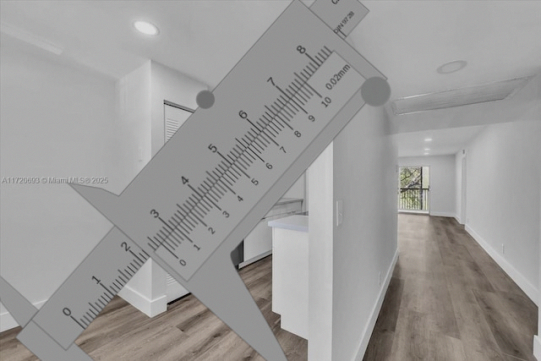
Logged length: 26.0 mm
